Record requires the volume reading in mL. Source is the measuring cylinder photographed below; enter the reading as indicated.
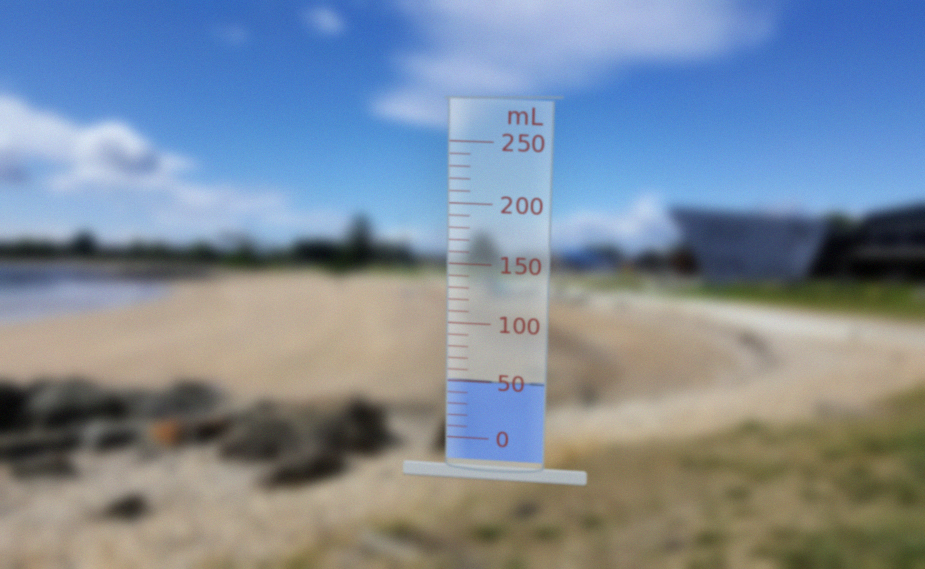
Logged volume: 50 mL
